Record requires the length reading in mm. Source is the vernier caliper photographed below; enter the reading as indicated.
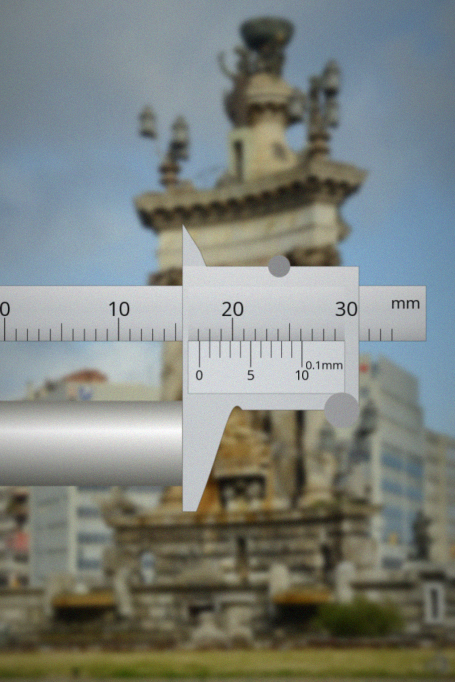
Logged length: 17.1 mm
